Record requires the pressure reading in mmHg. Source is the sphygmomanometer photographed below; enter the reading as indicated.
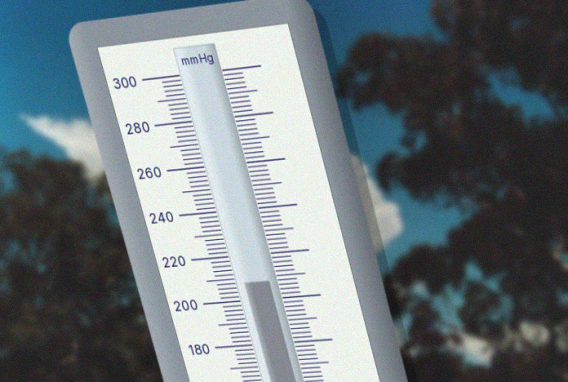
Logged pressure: 208 mmHg
